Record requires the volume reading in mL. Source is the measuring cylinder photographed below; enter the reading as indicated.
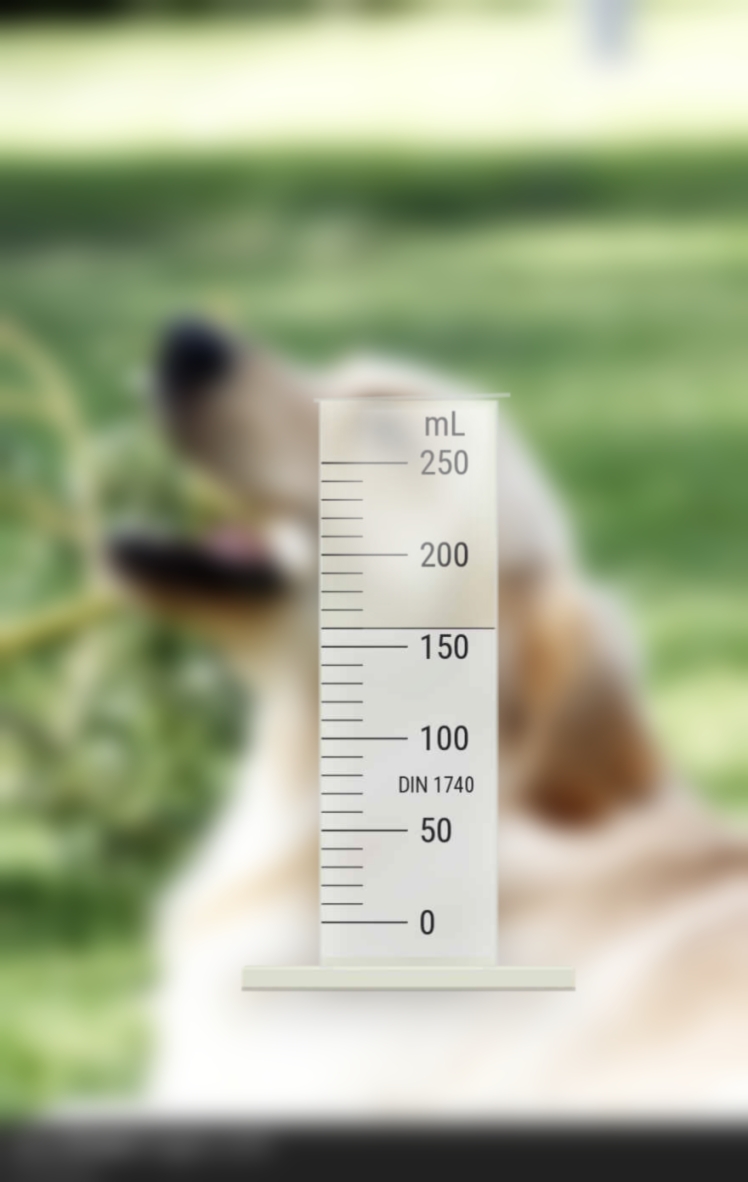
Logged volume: 160 mL
